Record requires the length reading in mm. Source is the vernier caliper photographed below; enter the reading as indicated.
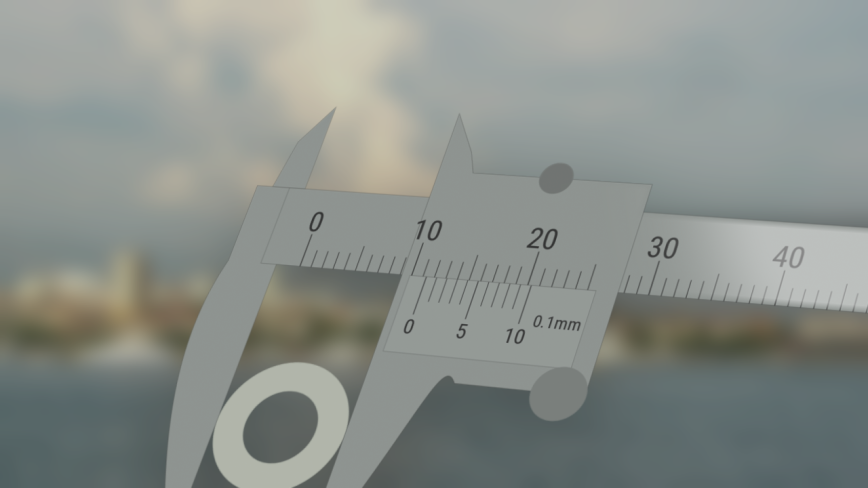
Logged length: 11.3 mm
